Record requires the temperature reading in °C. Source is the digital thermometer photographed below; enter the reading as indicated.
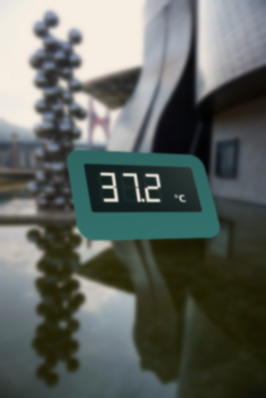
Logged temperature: 37.2 °C
